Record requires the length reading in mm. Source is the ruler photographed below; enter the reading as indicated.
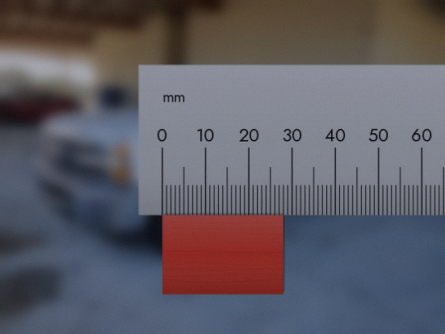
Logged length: 28 mm
